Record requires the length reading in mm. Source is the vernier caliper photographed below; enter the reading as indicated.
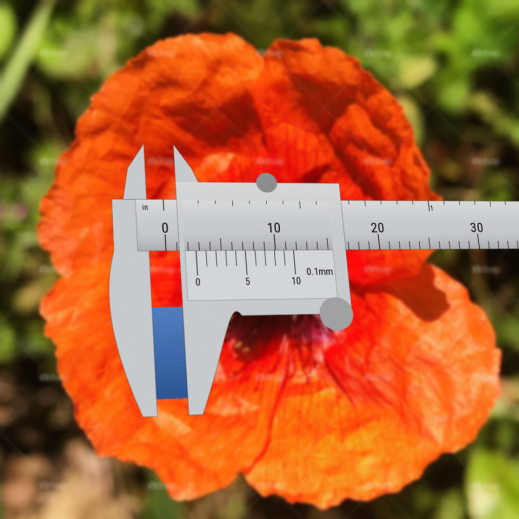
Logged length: 2.7 mm
